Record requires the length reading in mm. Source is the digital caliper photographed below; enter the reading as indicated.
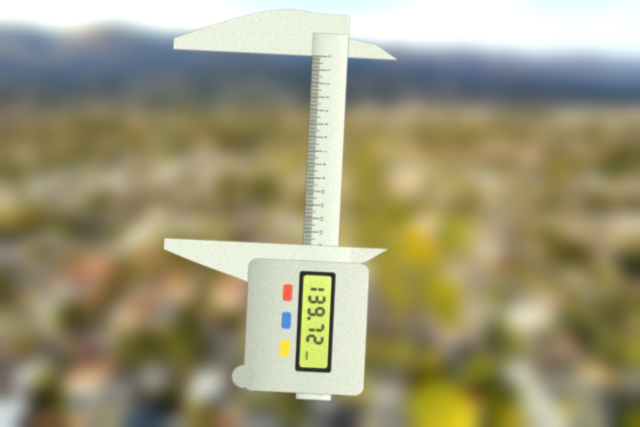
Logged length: 139.72 mm
